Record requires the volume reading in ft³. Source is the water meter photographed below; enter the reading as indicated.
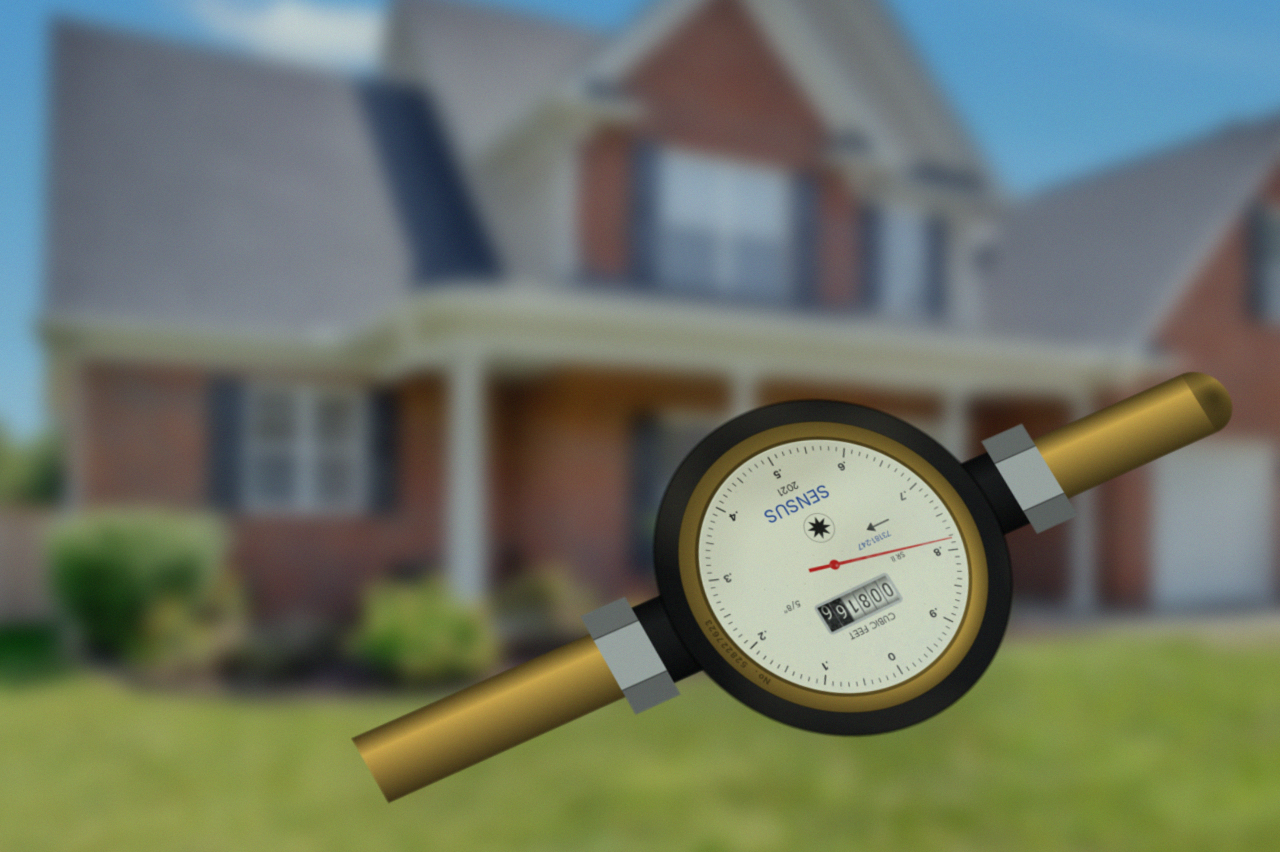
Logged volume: 8165.78 ft³
